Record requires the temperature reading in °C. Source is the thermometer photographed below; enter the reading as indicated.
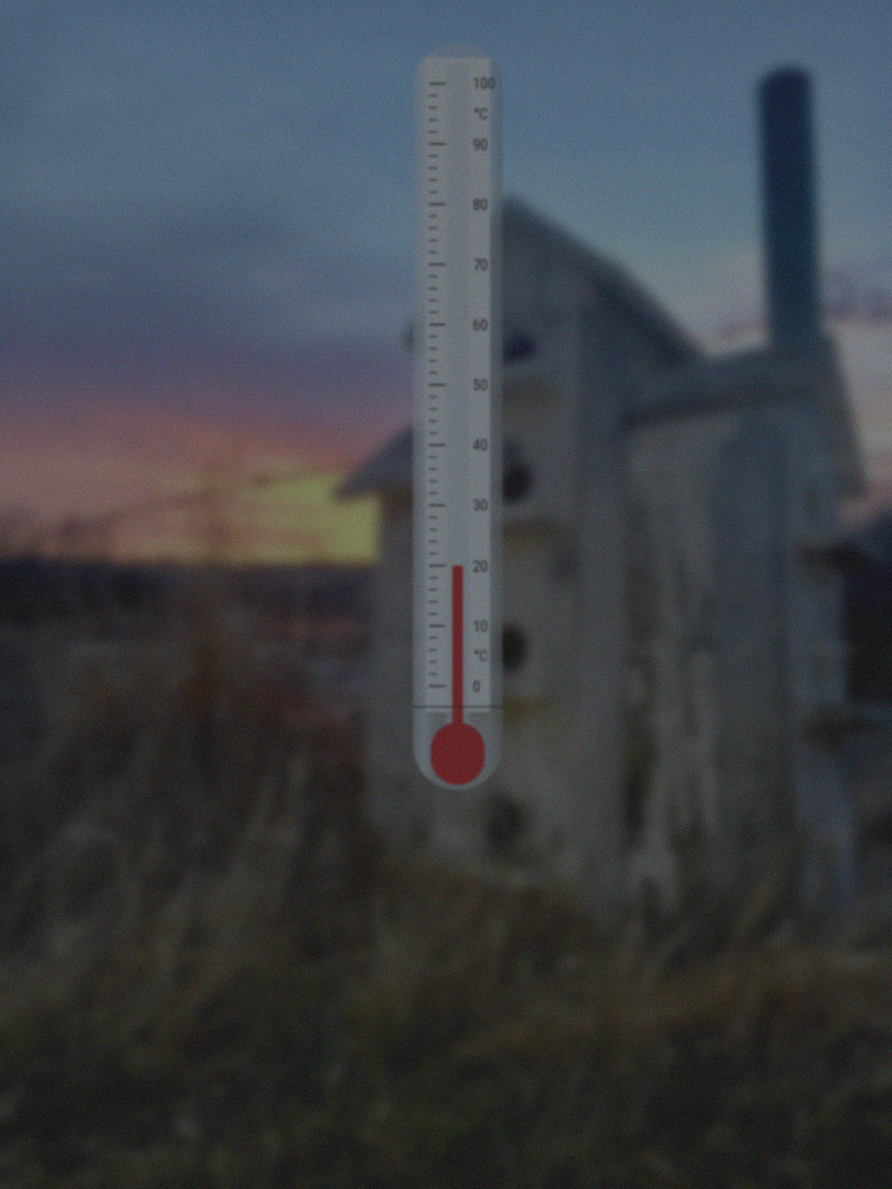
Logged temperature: 20 °C
